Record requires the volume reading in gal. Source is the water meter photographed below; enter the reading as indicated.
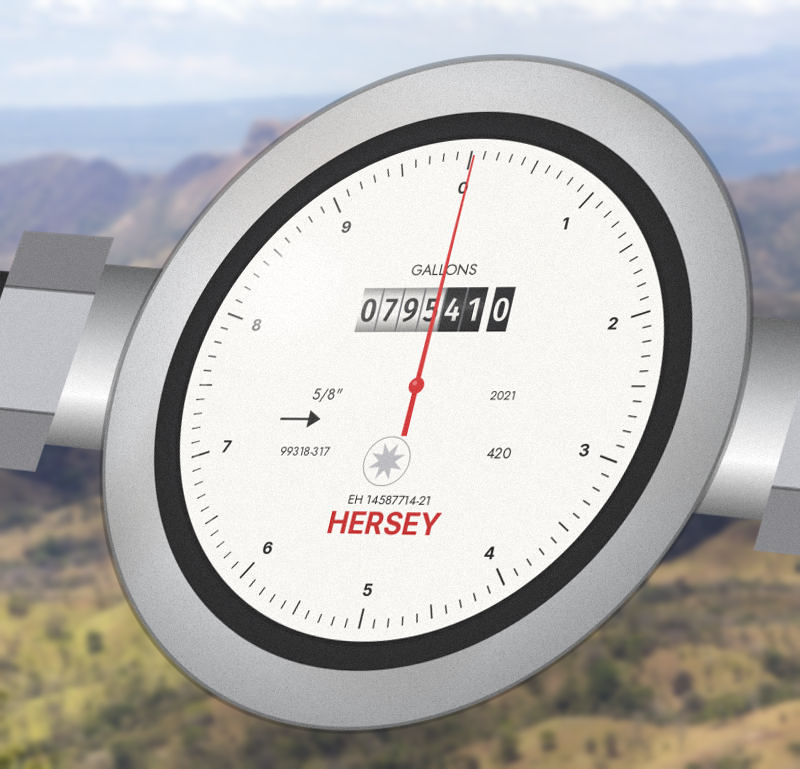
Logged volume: 795410.0 gal
